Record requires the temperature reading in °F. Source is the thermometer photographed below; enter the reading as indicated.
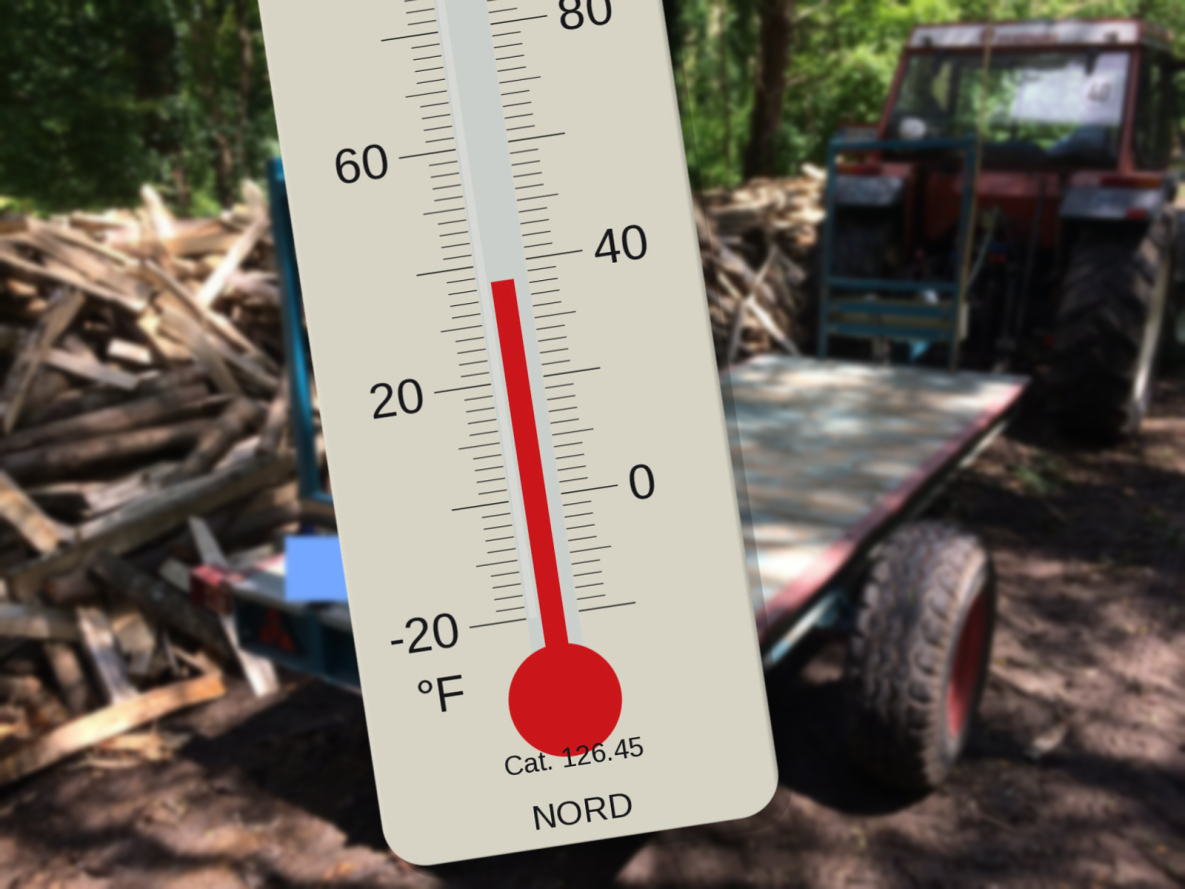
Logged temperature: 37 °F
